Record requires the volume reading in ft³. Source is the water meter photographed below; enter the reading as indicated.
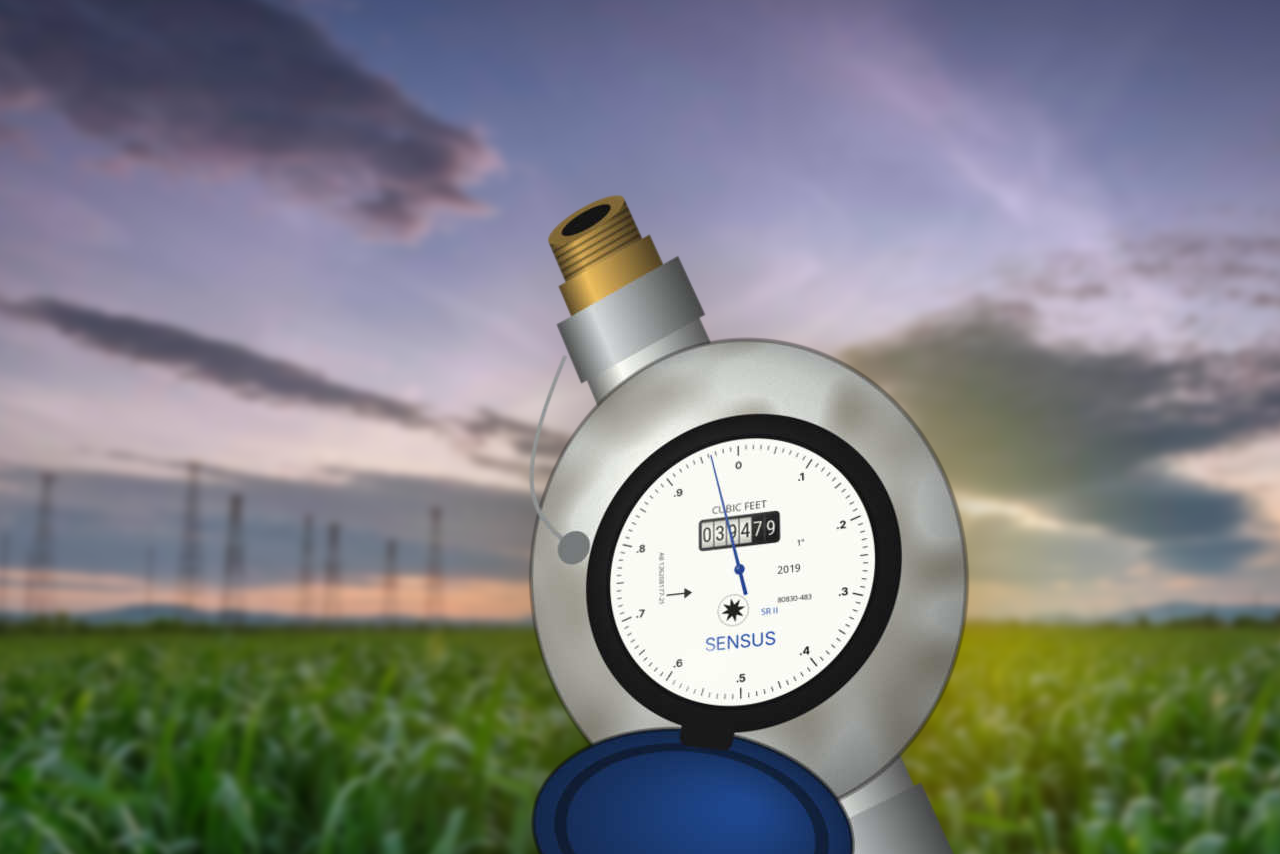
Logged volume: 39478.96 ft³
